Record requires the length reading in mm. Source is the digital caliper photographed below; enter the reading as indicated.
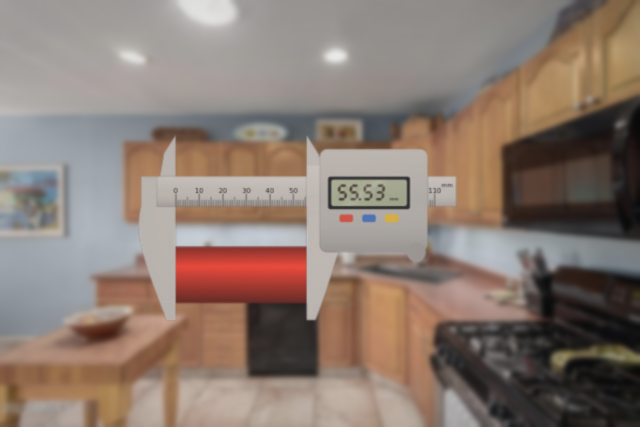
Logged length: 55.53 mm
